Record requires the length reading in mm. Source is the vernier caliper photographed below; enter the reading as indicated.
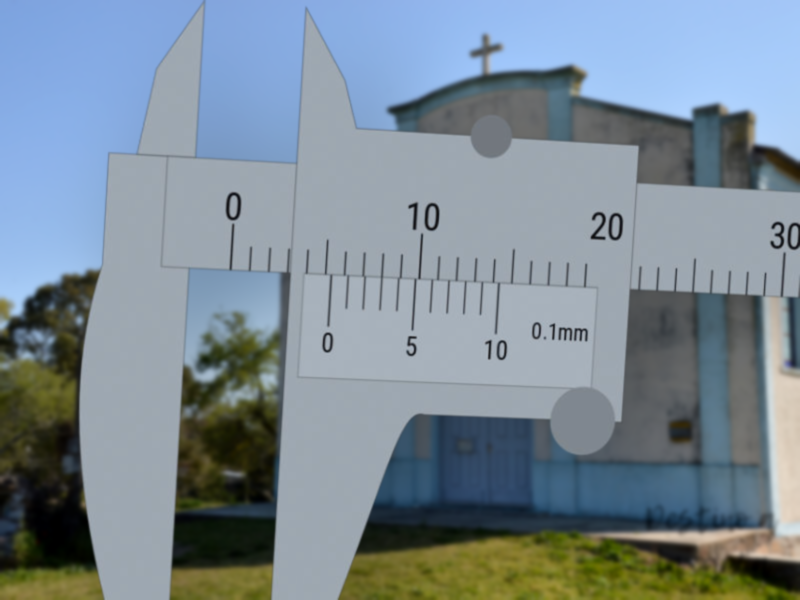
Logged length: 5.3 mm
